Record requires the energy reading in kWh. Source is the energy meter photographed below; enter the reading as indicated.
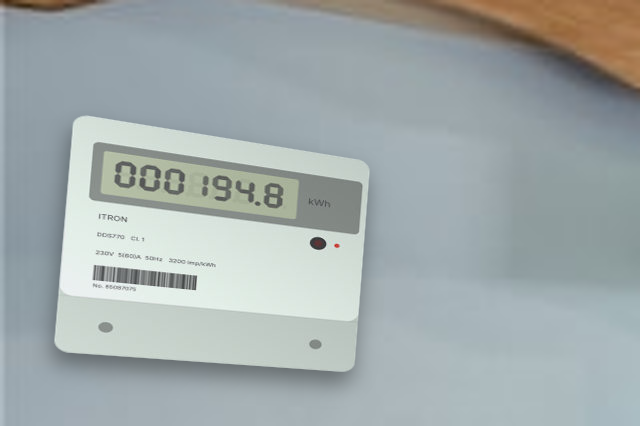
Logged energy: 194.8 kWh
